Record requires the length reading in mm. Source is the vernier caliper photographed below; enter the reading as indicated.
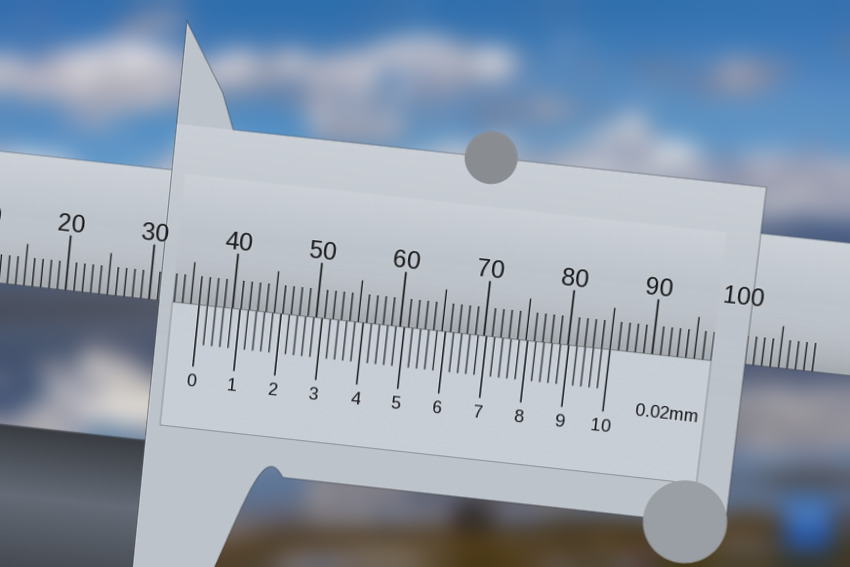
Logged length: 36.0 mm
